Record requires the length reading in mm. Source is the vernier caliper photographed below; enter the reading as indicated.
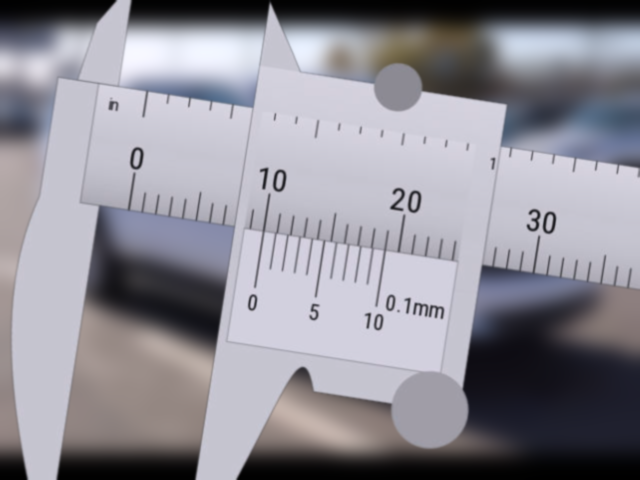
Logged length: 10.0 mm
